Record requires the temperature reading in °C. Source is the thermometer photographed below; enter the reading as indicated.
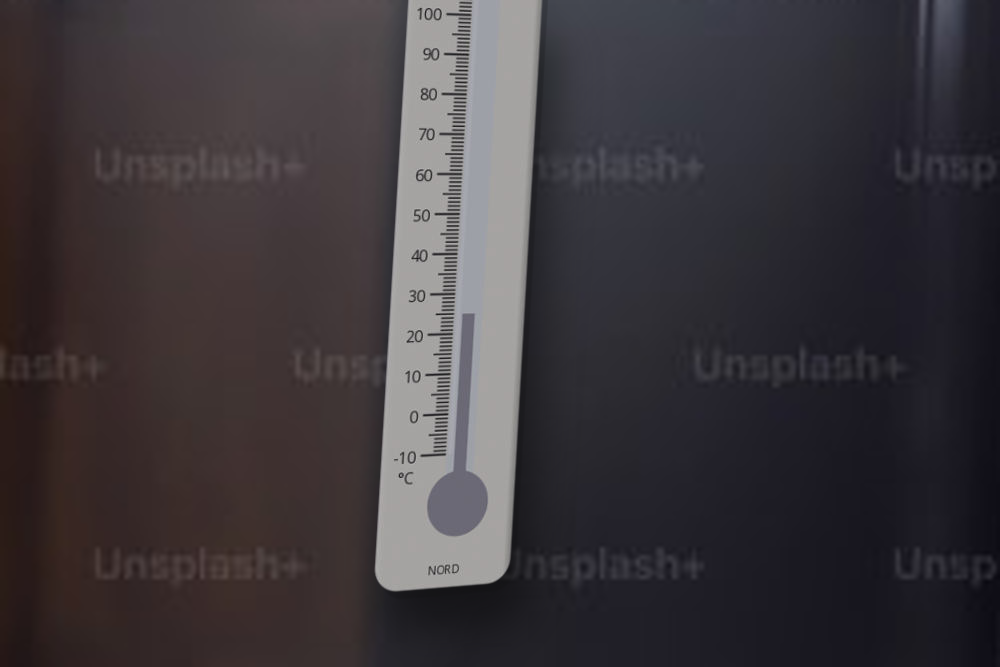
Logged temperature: 25 °C
